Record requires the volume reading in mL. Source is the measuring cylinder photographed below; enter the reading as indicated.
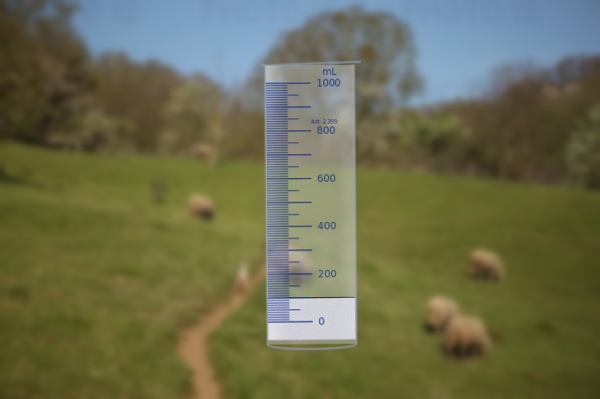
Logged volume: 100 mL
